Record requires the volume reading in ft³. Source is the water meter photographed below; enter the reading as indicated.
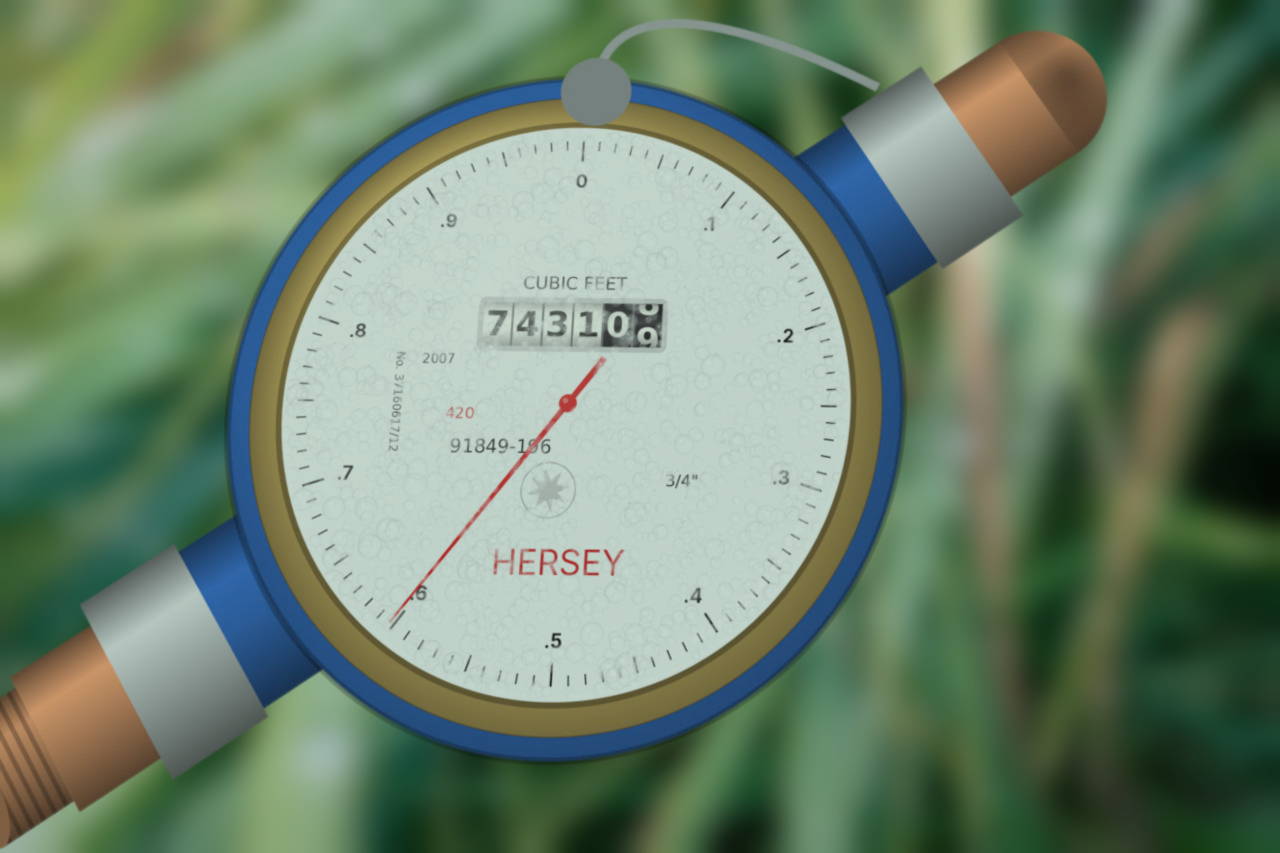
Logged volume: 743108.60 ft³
